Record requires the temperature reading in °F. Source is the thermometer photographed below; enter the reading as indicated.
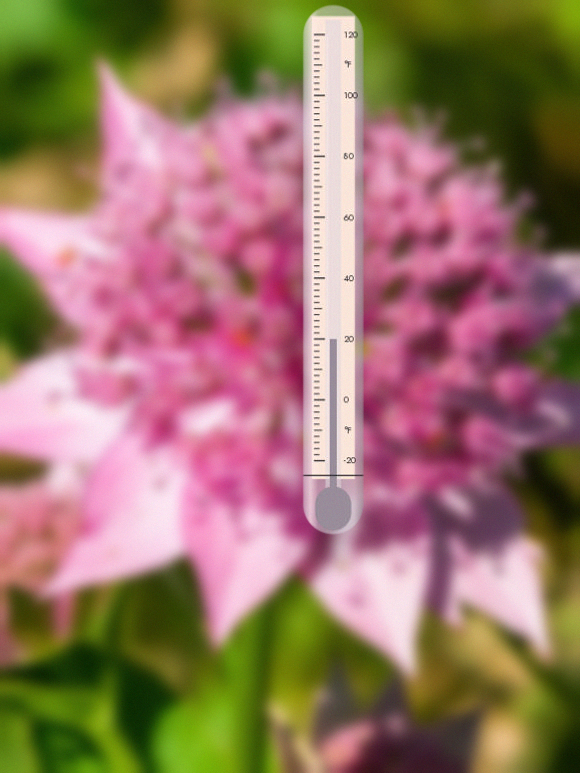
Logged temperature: 20 °F
